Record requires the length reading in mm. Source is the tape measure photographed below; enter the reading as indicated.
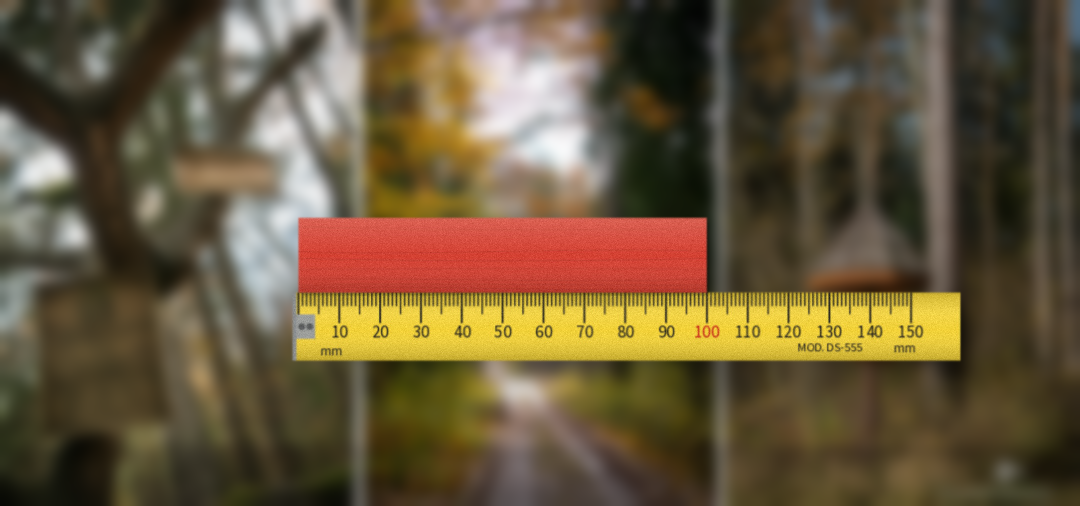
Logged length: 100 mm
